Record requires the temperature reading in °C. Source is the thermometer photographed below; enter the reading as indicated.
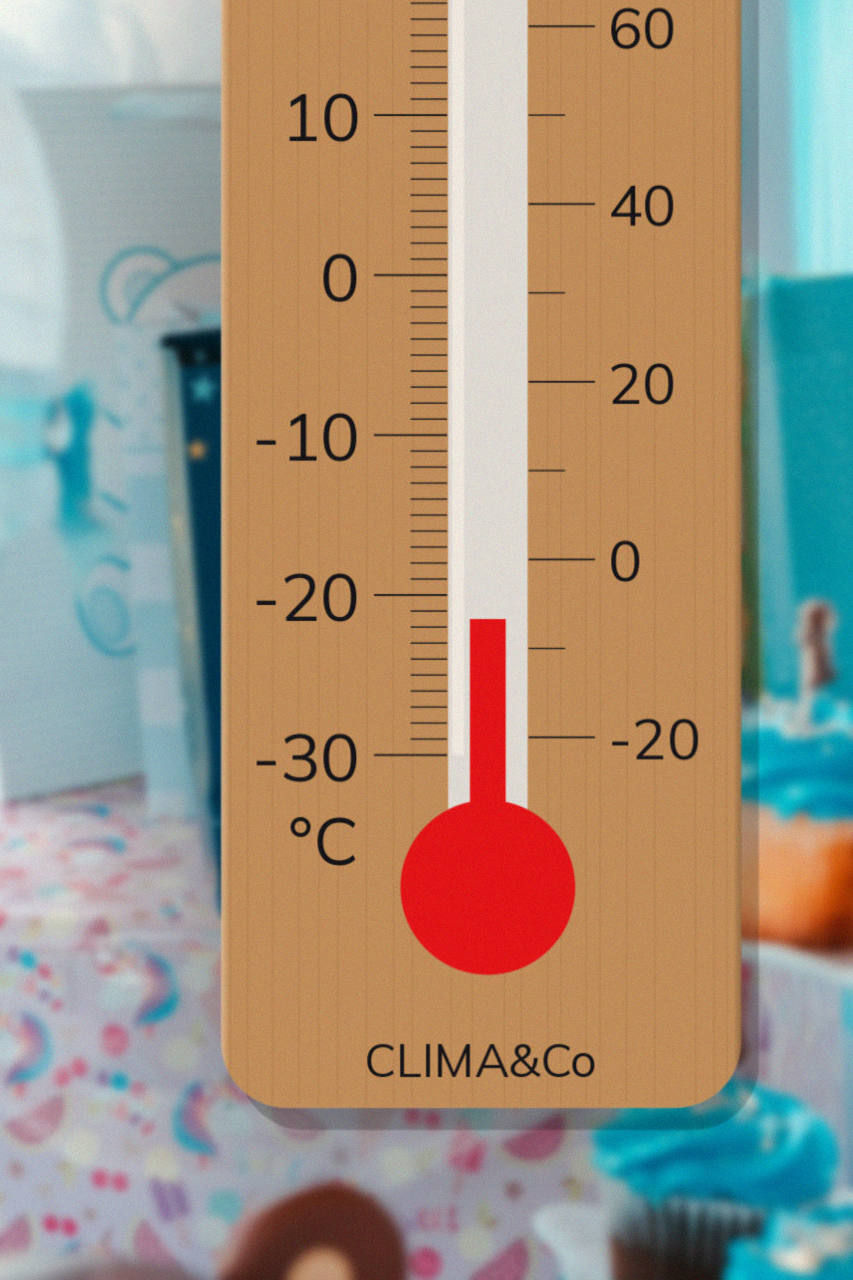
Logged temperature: -21.5 °C
